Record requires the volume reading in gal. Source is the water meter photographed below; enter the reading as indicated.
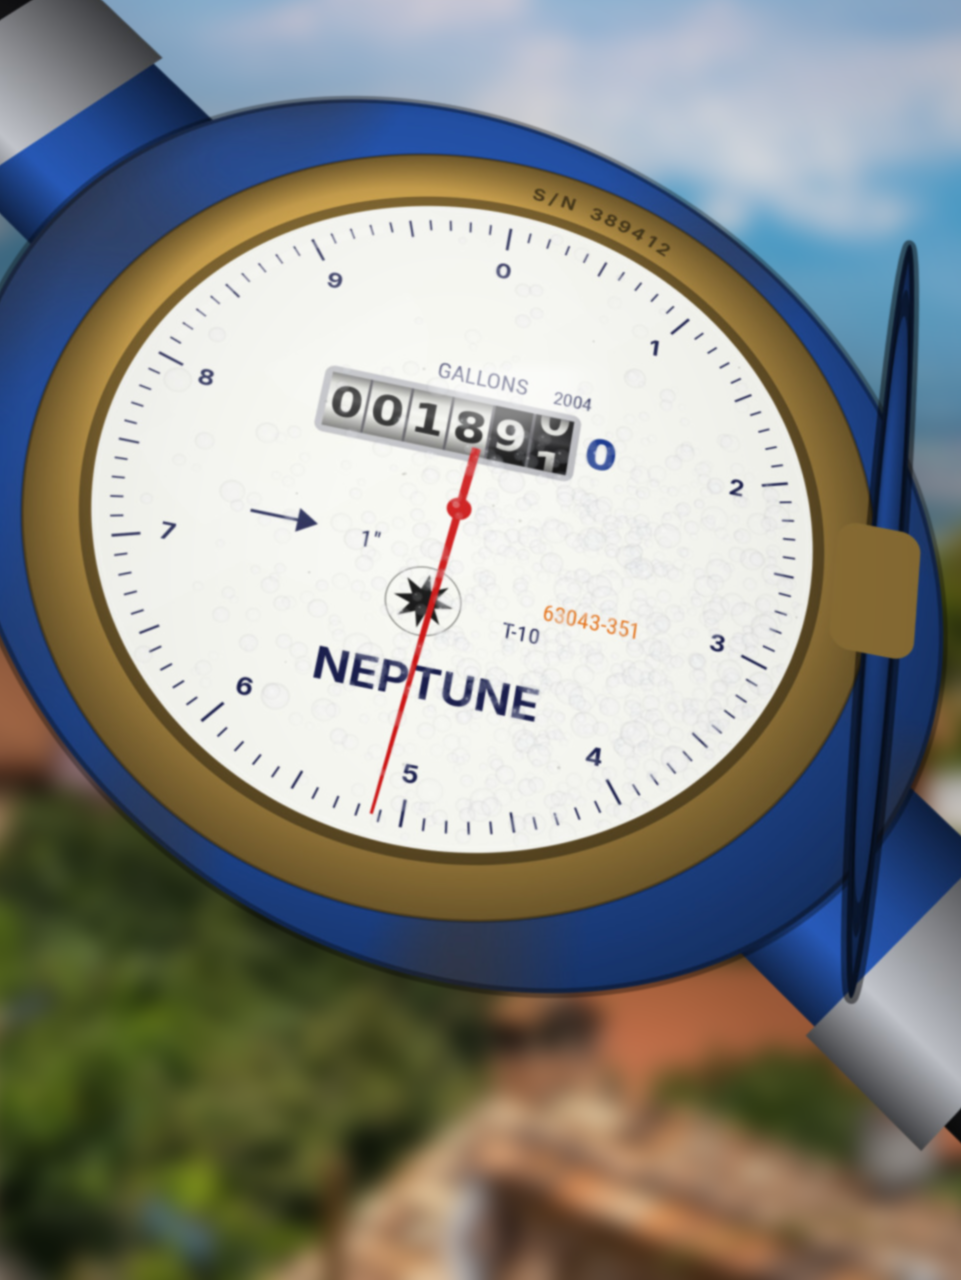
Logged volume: 18905.1 gal
